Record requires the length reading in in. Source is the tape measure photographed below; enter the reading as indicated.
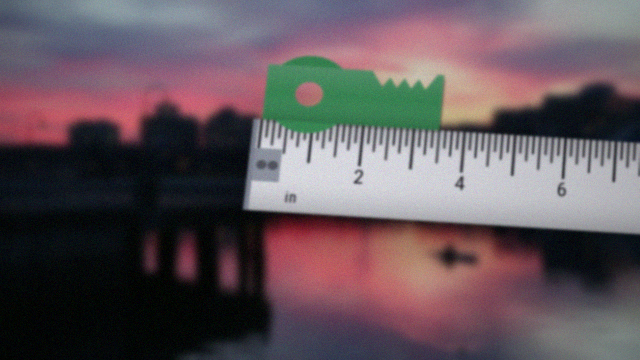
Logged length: 3.5 in
